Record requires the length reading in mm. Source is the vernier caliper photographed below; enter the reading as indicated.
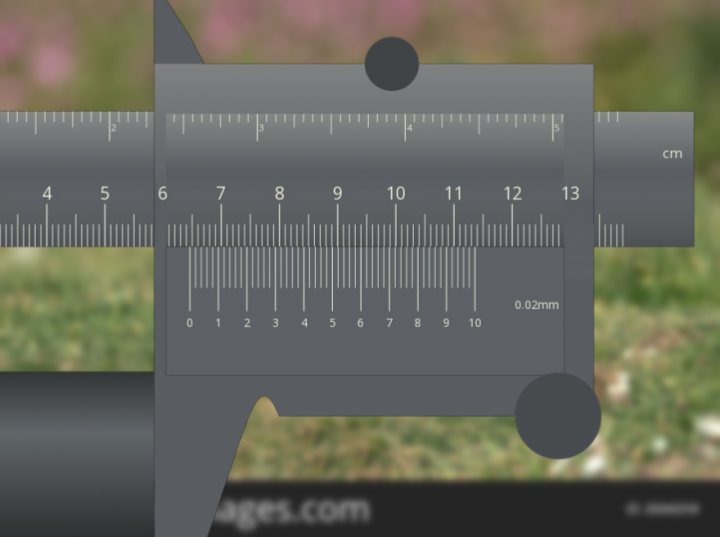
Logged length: 64.6 mm
